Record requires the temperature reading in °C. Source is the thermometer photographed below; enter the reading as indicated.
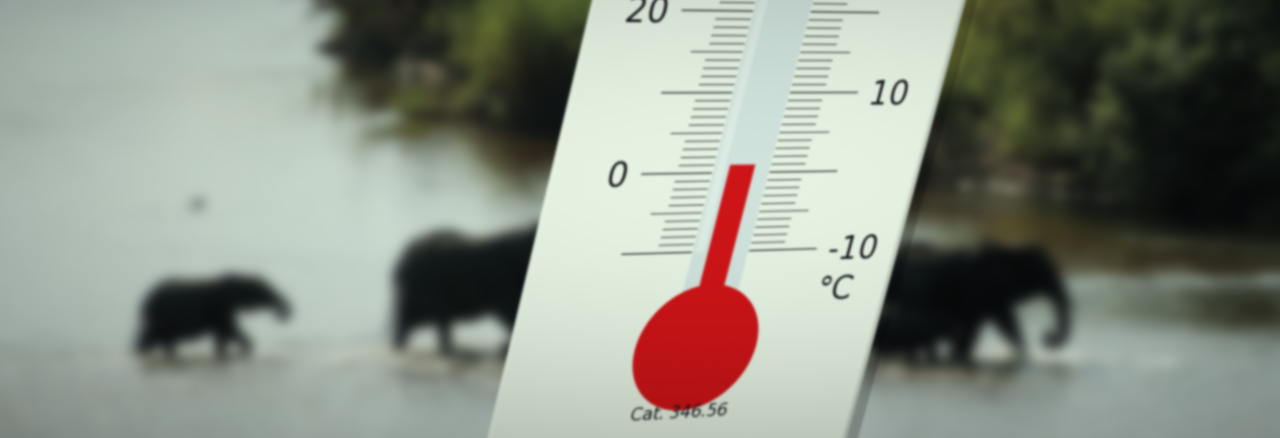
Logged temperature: 1 °C
